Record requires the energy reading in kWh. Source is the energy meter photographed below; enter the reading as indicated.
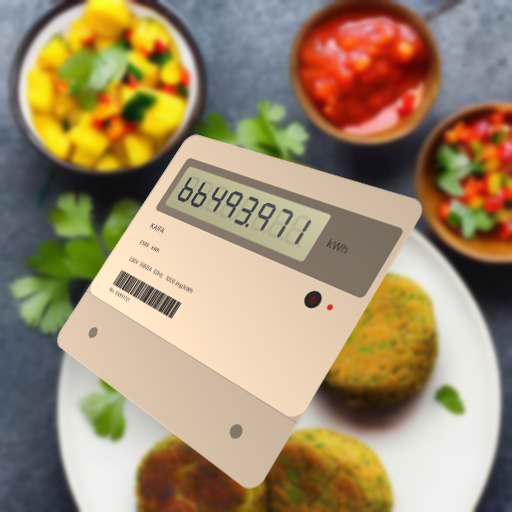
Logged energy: 66493.971 kWh
